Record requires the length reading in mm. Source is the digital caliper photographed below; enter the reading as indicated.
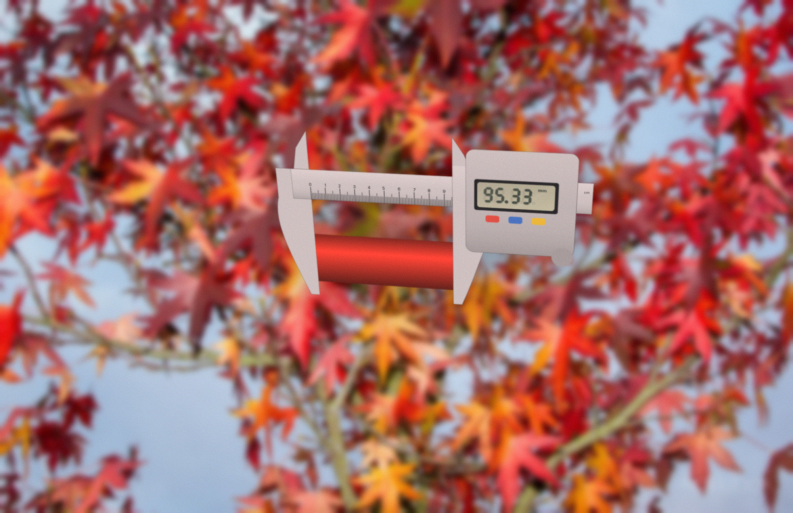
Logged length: 95.33 mm
